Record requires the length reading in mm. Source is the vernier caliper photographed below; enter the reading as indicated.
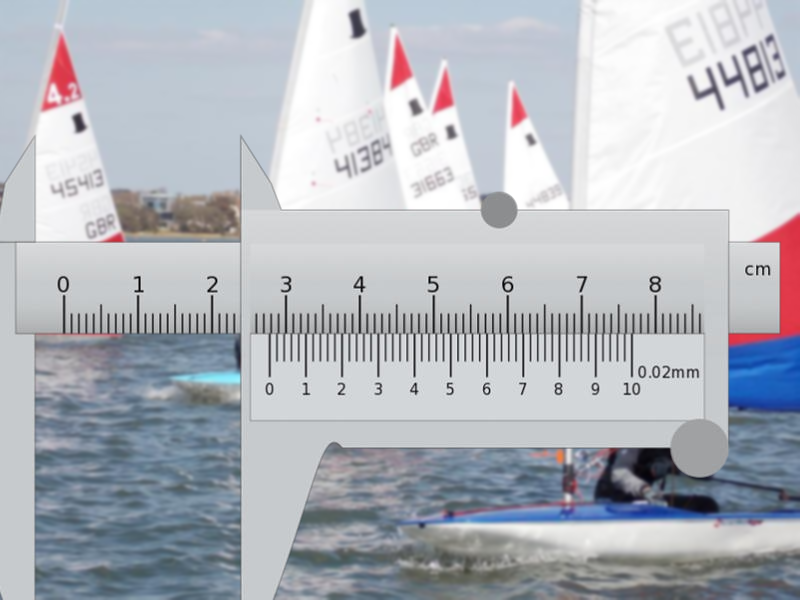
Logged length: 27.8 mm
